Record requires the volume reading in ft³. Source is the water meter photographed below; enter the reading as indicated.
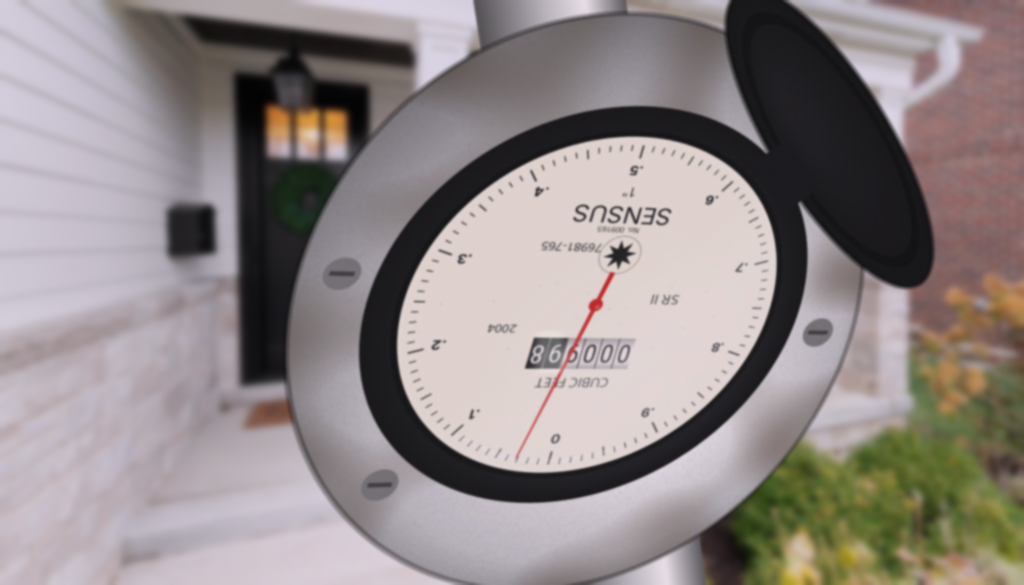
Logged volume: 998.03 ft³
